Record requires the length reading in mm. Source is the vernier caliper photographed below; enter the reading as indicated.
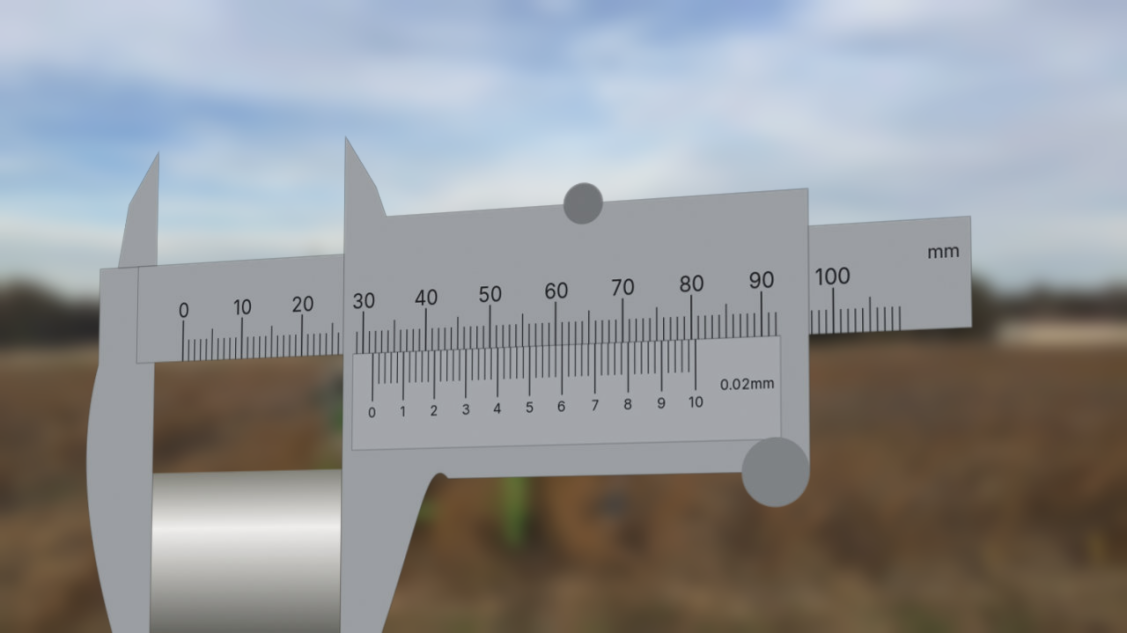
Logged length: 31.6 mm
